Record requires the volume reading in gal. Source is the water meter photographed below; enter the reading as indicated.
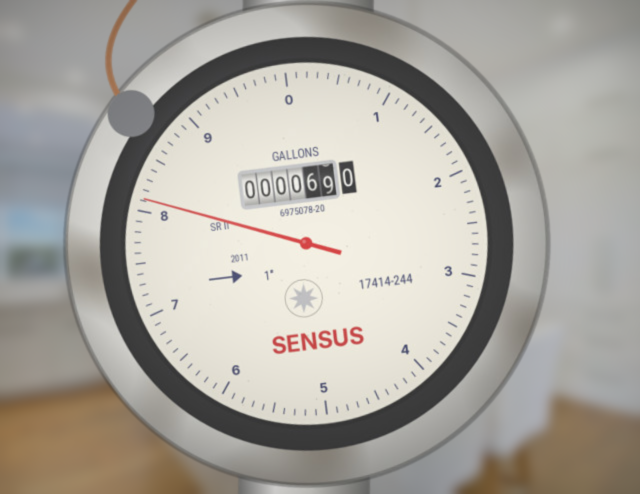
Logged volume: 688.1 gal
